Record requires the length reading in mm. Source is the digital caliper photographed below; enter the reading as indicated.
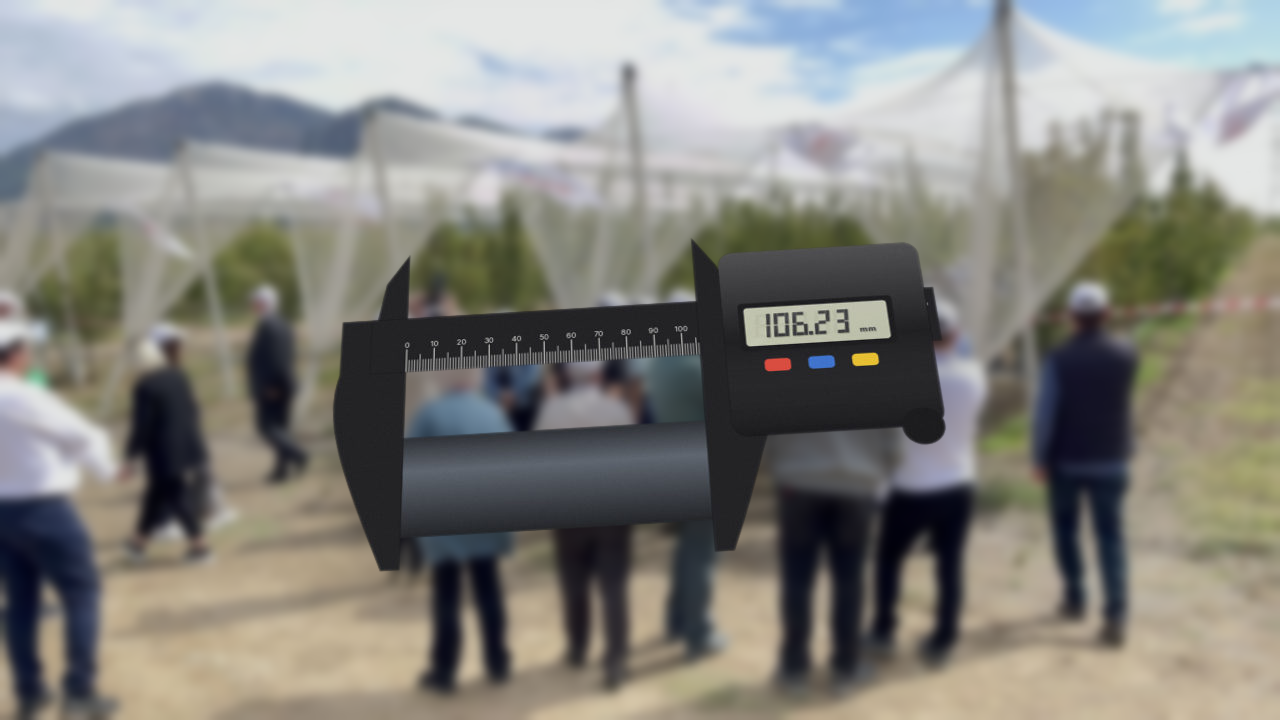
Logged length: 106.23 mm
